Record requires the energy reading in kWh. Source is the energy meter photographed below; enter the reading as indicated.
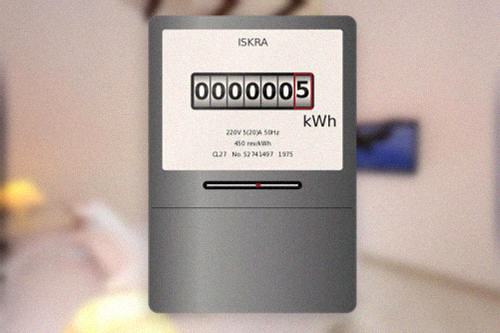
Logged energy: 0.5 kWh
